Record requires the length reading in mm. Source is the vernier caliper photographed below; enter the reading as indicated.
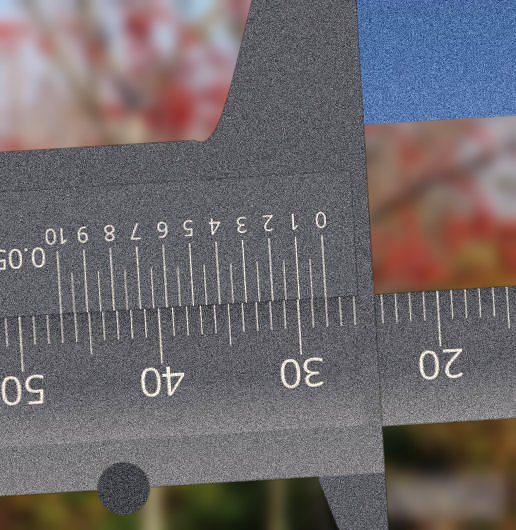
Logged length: 28.0 mm
